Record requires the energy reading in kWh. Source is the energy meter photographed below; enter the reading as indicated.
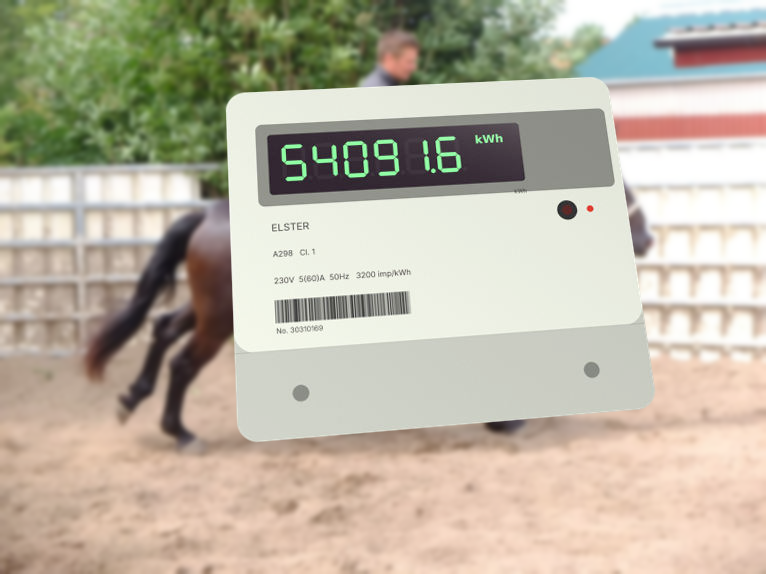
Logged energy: 54091.6 kWh
